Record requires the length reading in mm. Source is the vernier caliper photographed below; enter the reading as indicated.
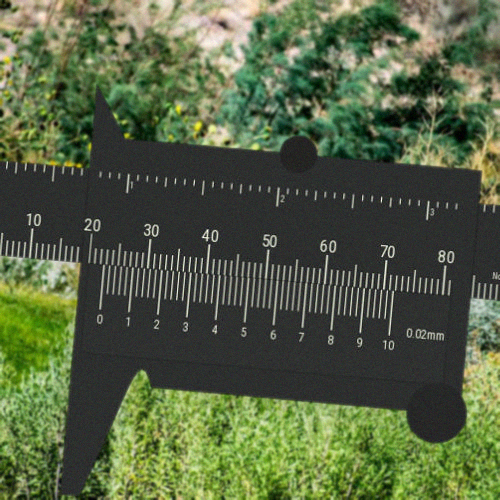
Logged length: 22.6 mm
